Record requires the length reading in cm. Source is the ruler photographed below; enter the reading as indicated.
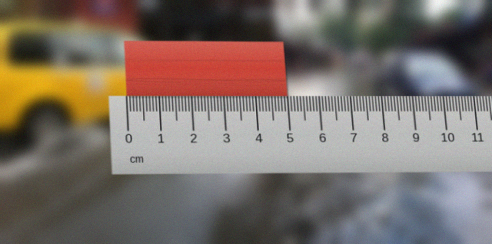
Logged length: 5 cm
